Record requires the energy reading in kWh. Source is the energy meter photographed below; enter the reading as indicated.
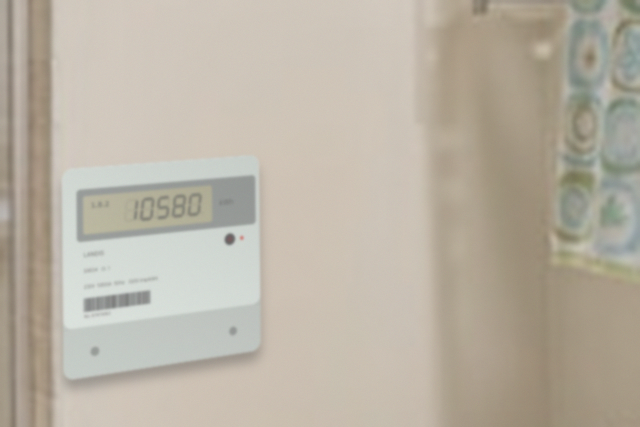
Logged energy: 10580 kWh
